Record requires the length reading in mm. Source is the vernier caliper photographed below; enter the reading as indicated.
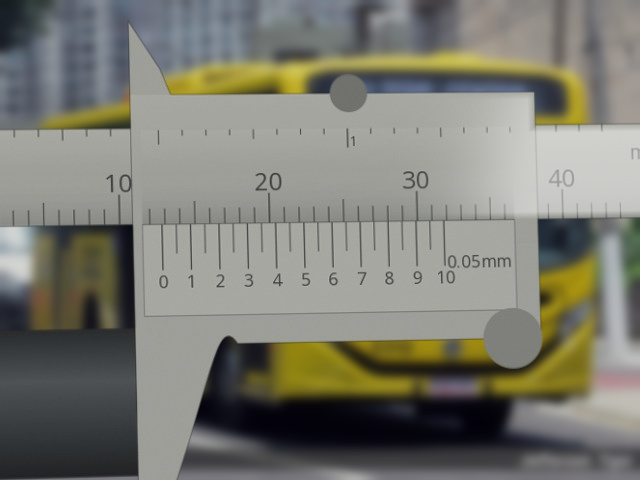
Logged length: 12.8 mm
